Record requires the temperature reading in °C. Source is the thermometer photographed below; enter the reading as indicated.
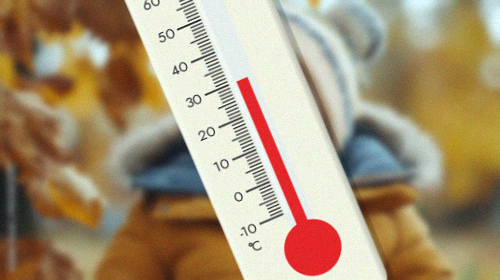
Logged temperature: 30 °C
